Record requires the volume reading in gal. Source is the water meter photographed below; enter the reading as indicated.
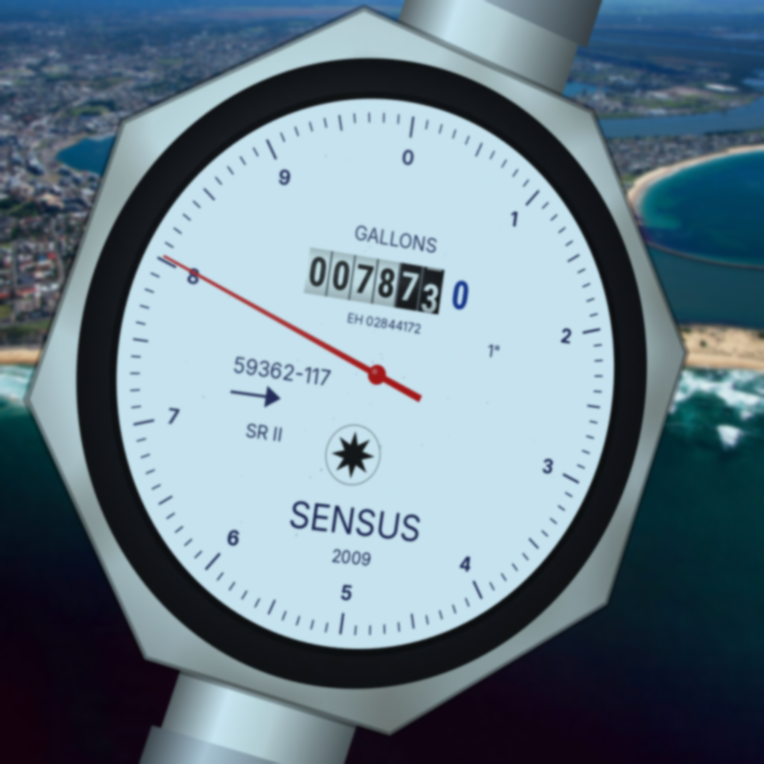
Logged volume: 78728.0 gal
